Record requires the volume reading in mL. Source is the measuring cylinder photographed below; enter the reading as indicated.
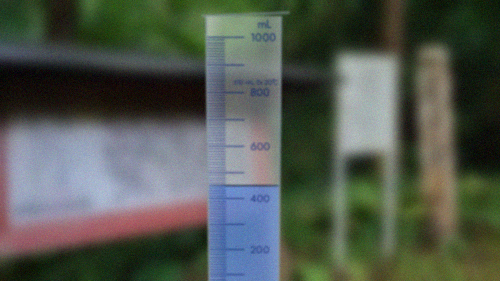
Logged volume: 450 mL
